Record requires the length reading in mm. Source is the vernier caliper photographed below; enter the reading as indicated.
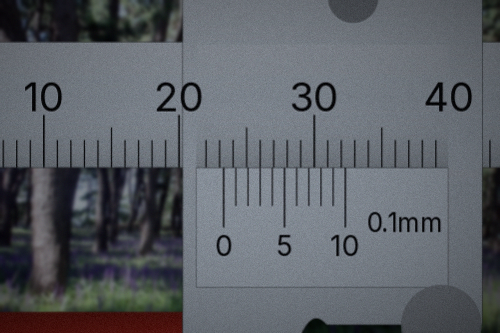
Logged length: 23.3 mm
